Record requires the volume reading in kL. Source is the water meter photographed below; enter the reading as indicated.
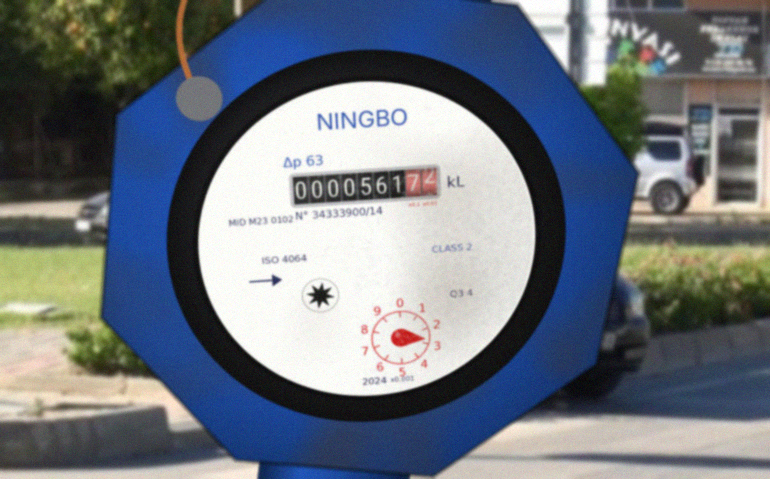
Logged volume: 561.722 kL
